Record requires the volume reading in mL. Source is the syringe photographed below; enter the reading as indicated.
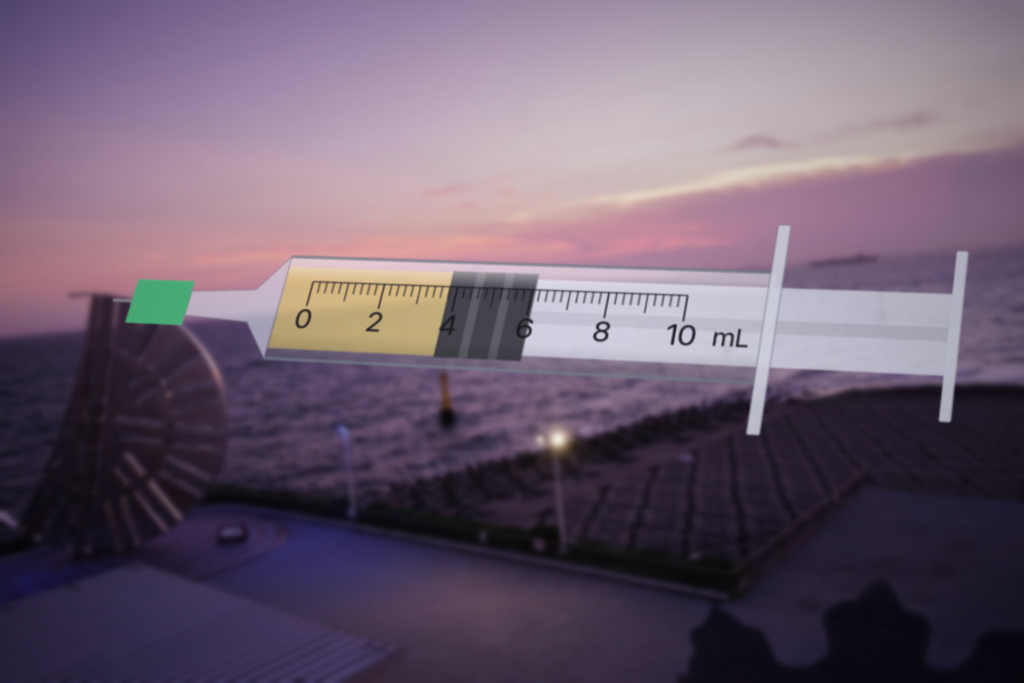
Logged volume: 3.8 mL
